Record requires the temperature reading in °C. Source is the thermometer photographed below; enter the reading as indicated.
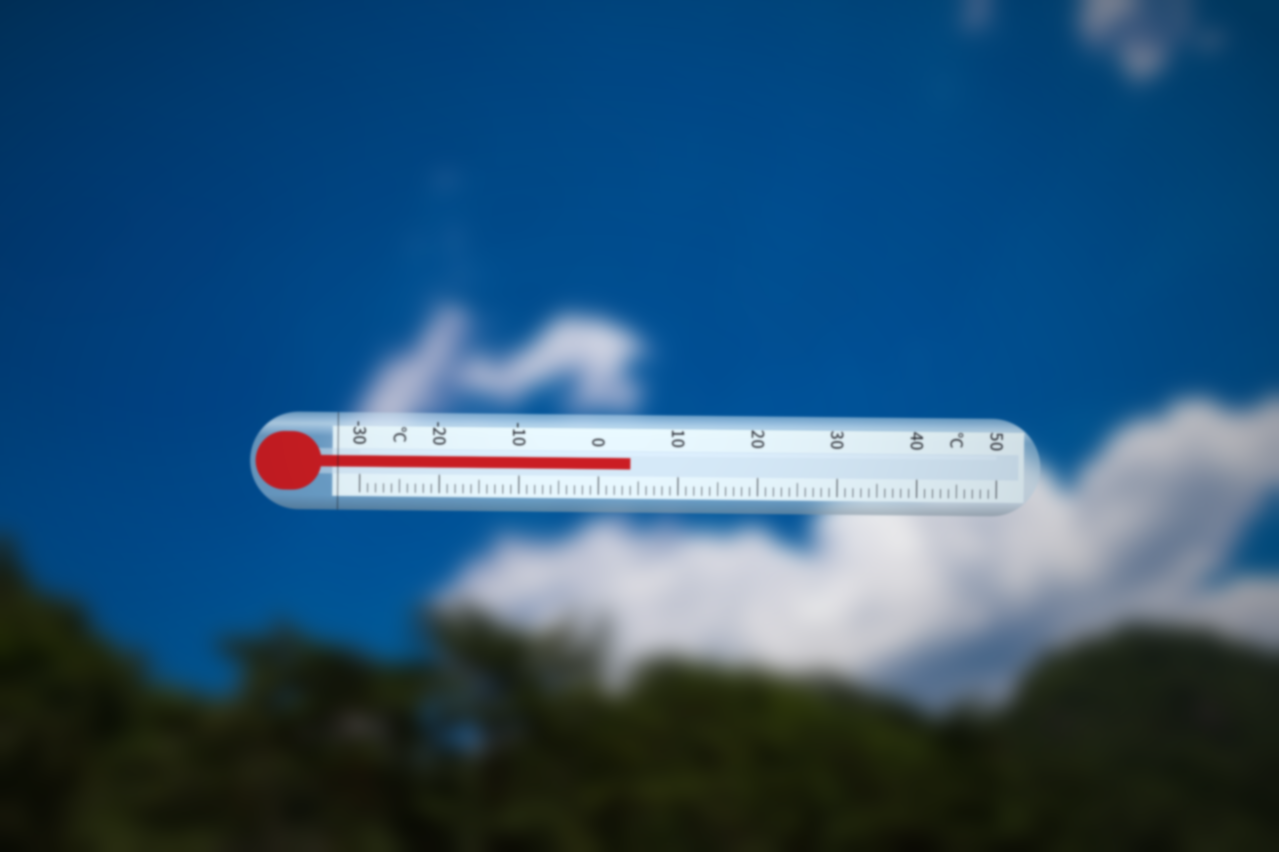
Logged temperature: 4 °C
